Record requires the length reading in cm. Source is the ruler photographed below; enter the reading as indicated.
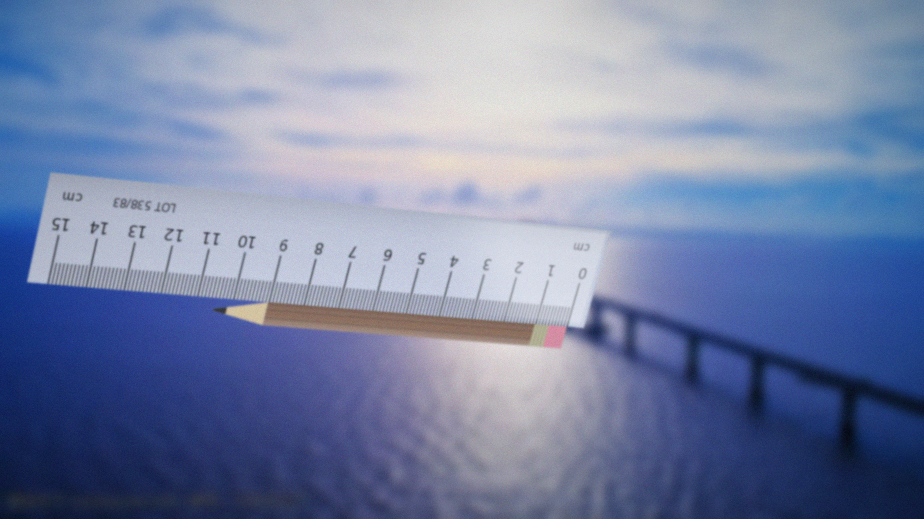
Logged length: 10.5 cm
